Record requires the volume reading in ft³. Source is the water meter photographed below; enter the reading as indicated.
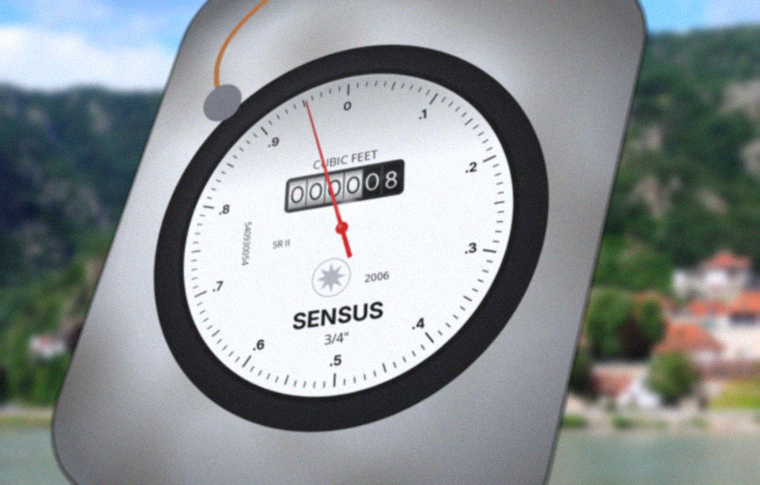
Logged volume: 7.95 ft³
